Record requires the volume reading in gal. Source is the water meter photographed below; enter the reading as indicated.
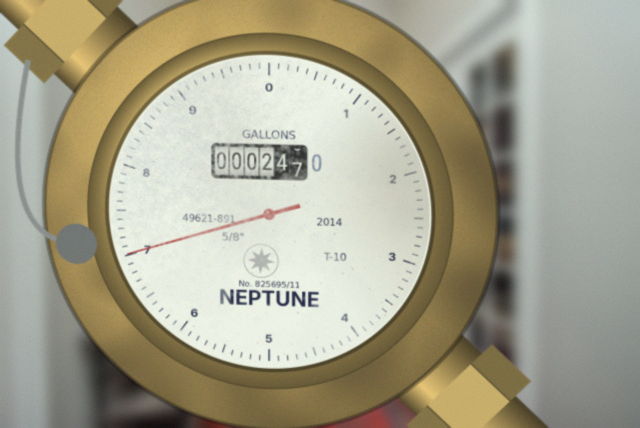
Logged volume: 2467.0 gal
